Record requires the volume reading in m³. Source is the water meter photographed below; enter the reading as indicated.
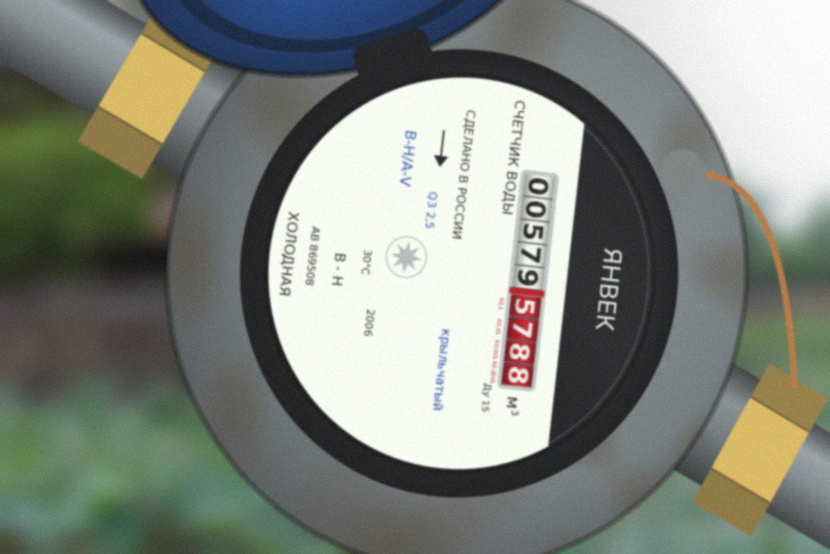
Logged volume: 579.5788 m³
